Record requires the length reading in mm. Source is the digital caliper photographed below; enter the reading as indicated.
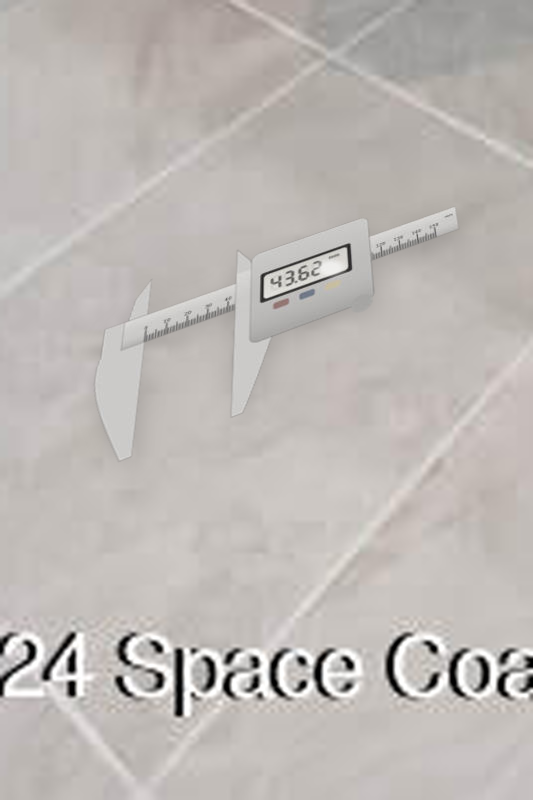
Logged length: 43.62 mm
